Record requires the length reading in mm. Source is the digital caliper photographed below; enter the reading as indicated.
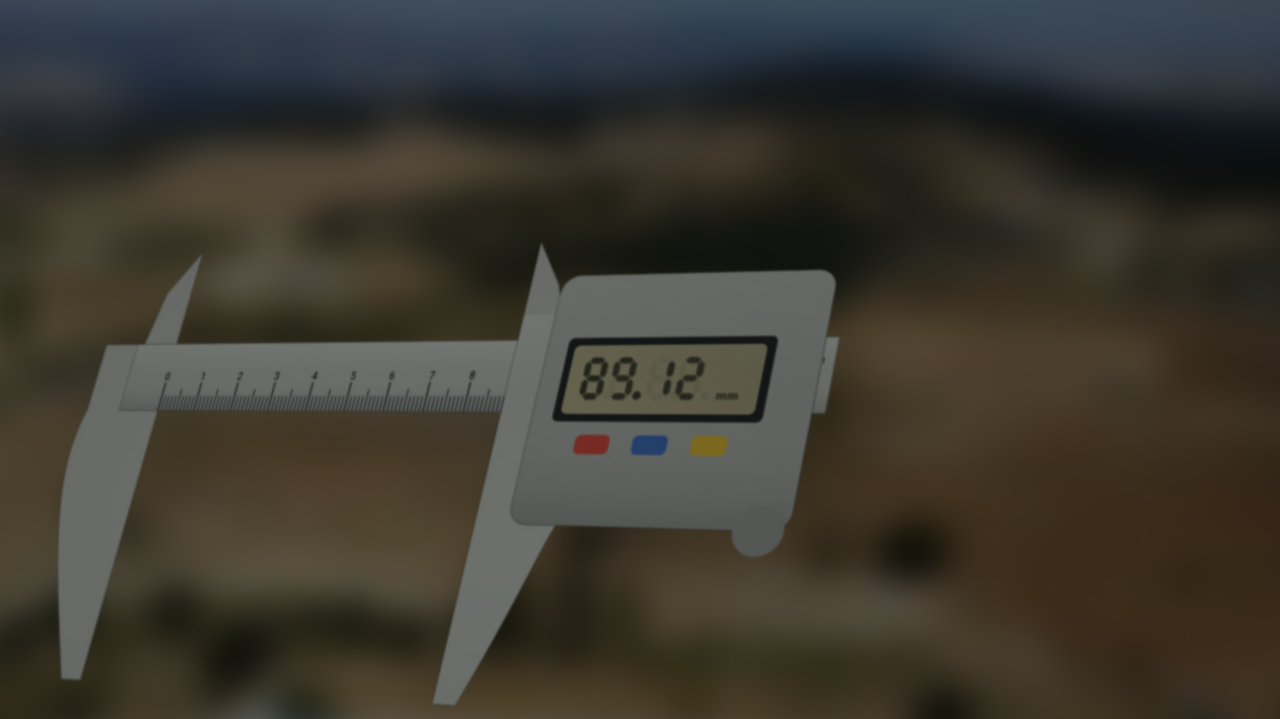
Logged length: 89.12 mm
